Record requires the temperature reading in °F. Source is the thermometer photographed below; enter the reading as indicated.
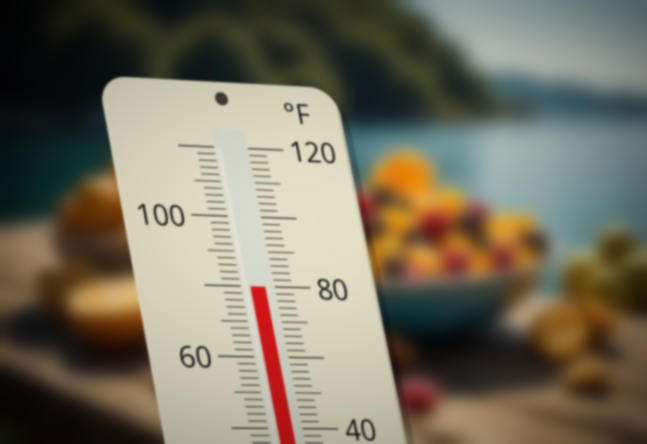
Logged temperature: 80 °F
